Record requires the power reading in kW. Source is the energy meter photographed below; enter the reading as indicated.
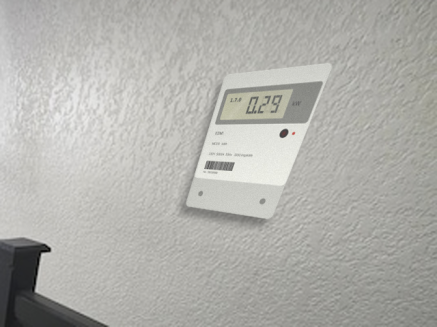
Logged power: 0.29 kW
